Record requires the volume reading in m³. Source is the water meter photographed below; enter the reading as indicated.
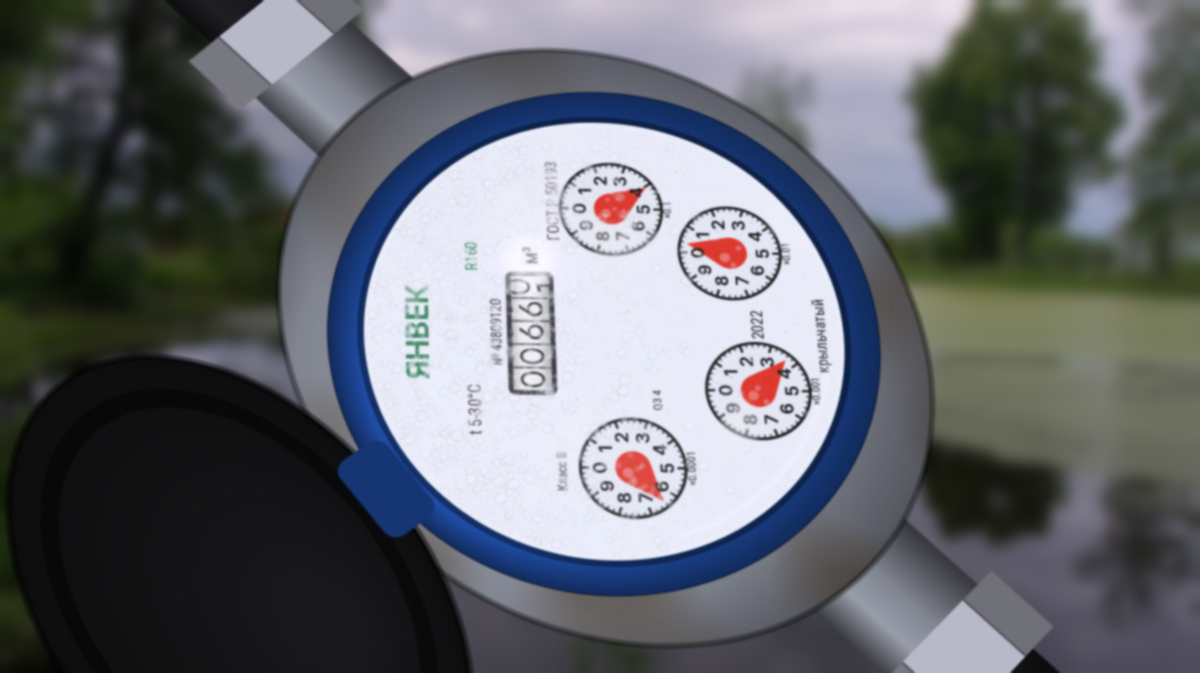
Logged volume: 660.4036 m³
